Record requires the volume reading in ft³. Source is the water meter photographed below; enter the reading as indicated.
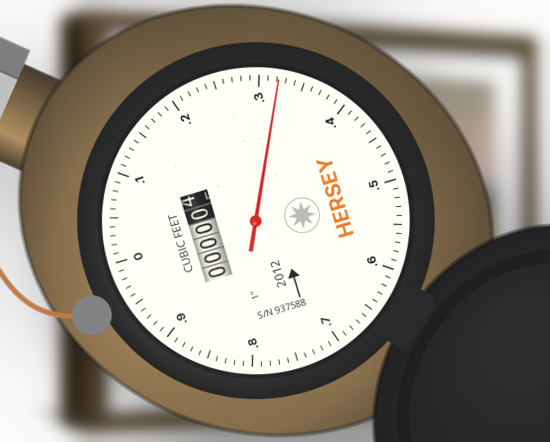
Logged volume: 4.32 ft³
